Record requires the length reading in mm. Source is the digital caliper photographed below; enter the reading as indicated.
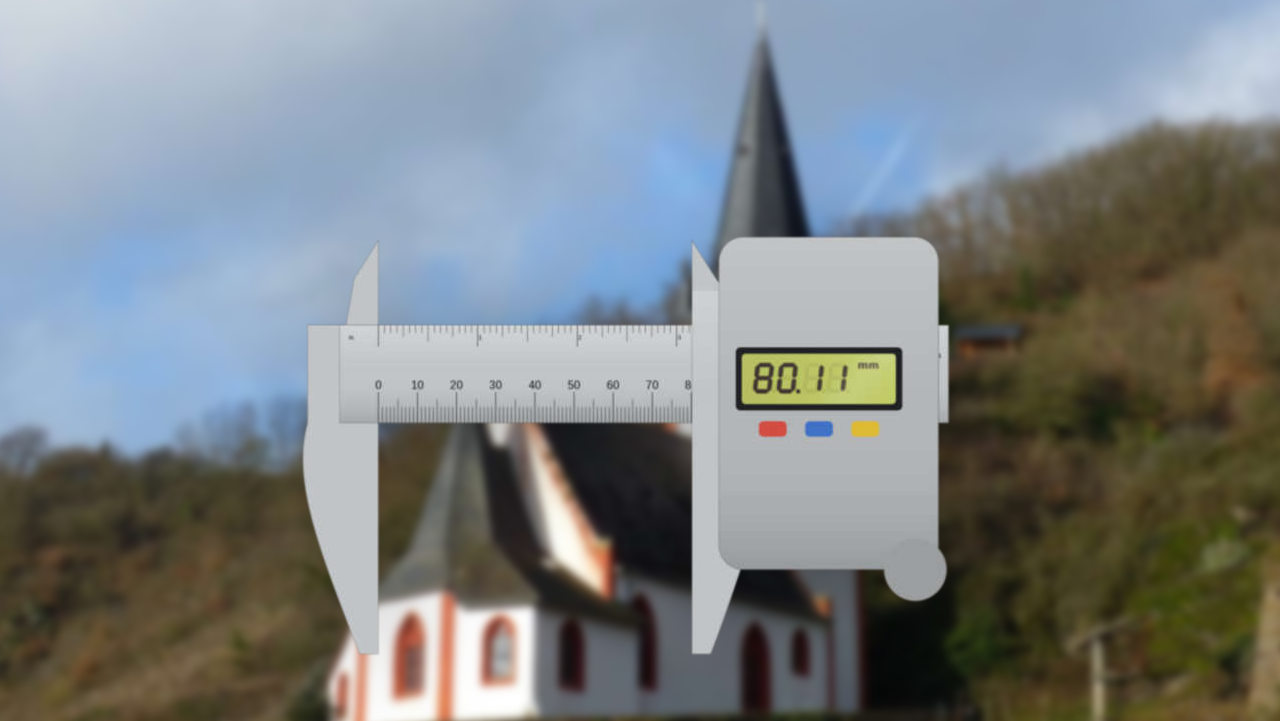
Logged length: 80.11 mm
